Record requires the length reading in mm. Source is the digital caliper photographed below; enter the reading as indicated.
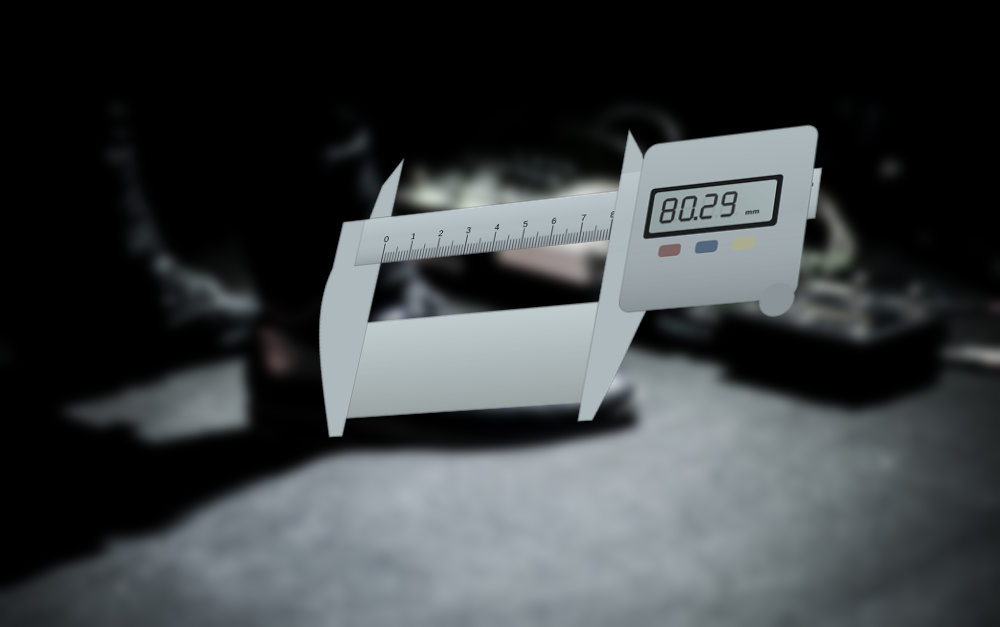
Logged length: 80.29 mm
